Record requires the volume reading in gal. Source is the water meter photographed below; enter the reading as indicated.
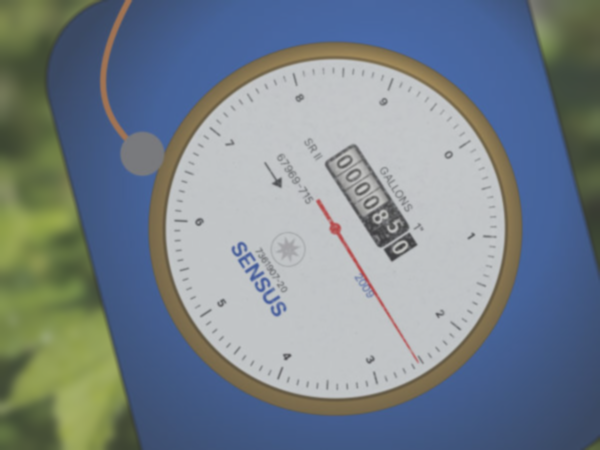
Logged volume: 852.5 gal
